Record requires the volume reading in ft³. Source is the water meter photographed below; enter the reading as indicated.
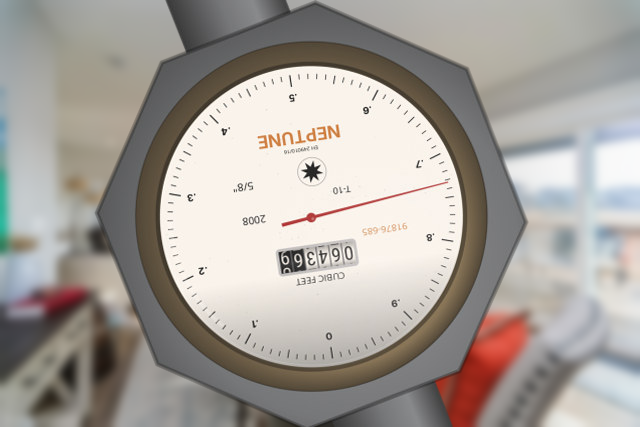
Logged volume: 64368.73 ft³
